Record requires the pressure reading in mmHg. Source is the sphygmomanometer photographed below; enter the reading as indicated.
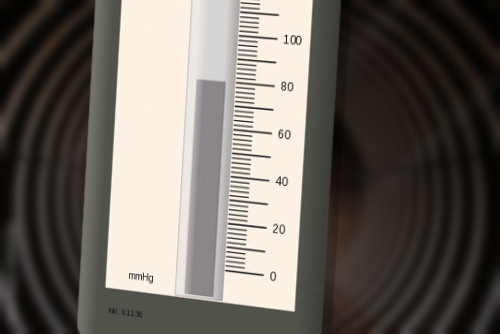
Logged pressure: 80 mmHg
